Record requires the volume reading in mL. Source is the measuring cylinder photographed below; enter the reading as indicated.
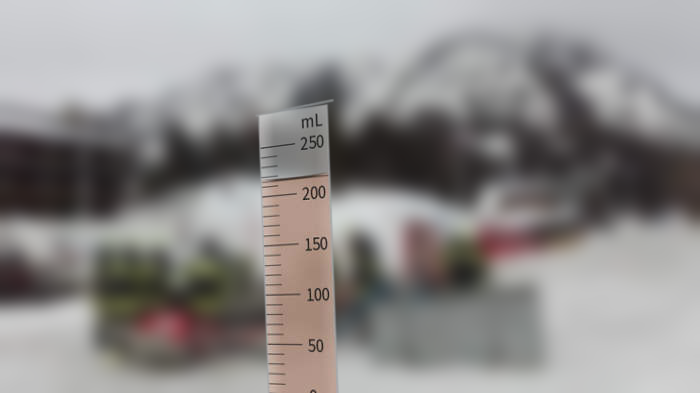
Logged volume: 215 mL
